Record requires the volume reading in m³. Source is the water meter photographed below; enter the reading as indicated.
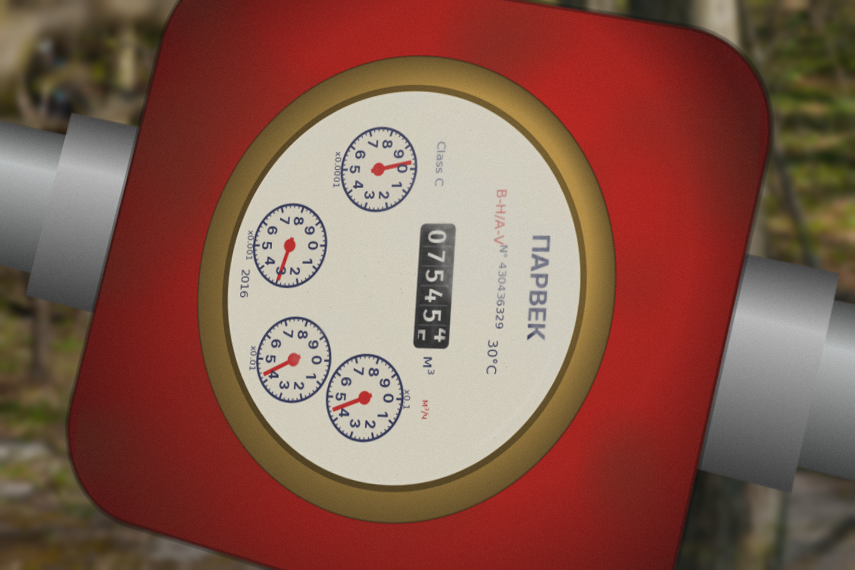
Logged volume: 75454.4429 m³
